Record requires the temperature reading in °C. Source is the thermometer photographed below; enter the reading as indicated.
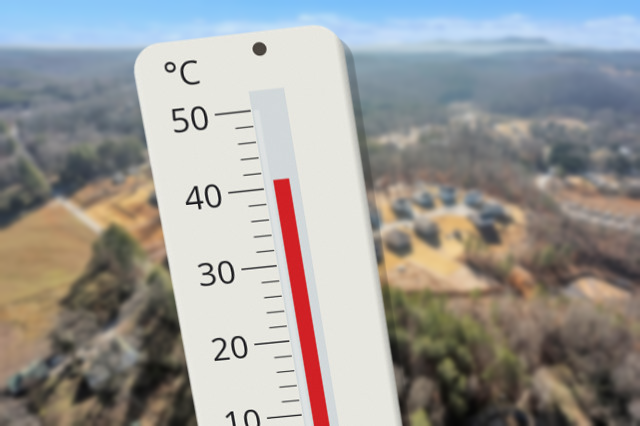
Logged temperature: 41 °C
